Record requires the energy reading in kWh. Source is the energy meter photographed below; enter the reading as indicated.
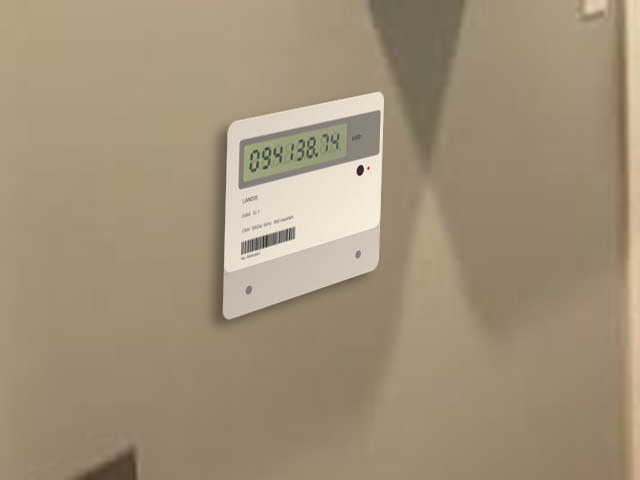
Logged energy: 94138.74 kWh
